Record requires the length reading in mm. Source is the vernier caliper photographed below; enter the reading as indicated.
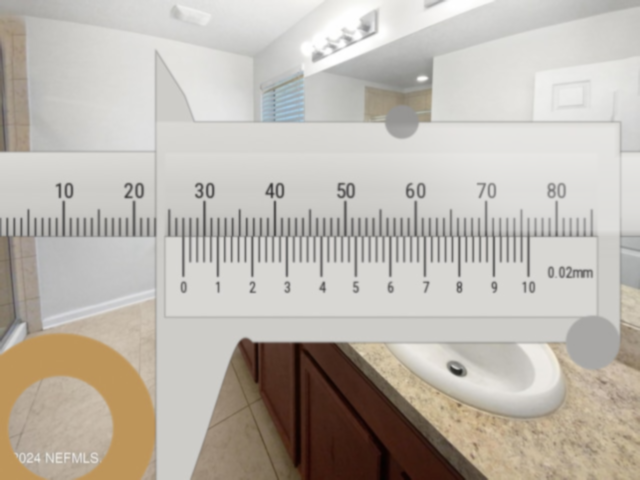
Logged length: 27.0 mm
